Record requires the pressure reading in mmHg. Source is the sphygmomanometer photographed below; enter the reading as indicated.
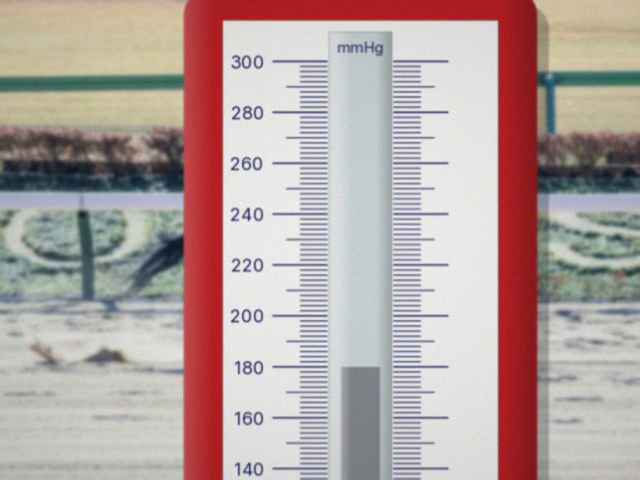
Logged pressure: 180 mmHg
